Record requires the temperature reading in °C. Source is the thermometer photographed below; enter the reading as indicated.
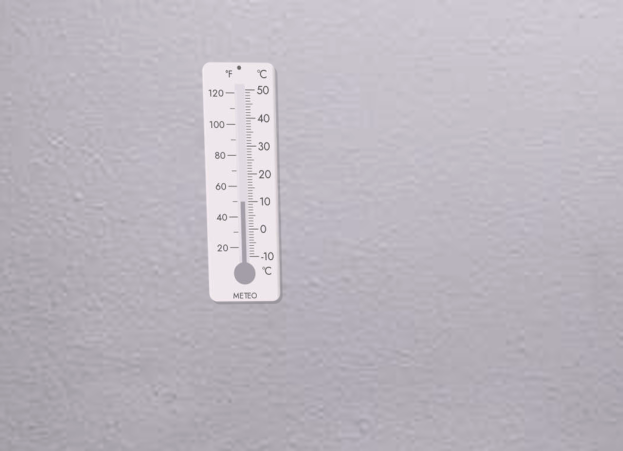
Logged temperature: 10 °C
